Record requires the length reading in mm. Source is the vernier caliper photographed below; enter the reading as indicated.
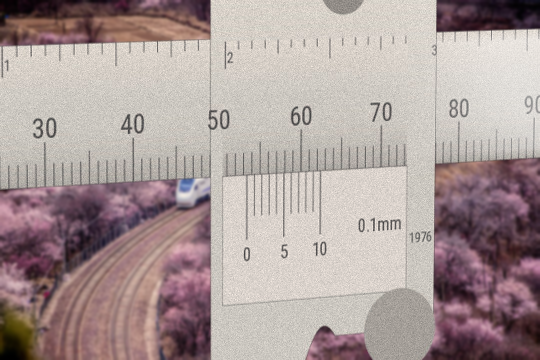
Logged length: 53.4 mm
